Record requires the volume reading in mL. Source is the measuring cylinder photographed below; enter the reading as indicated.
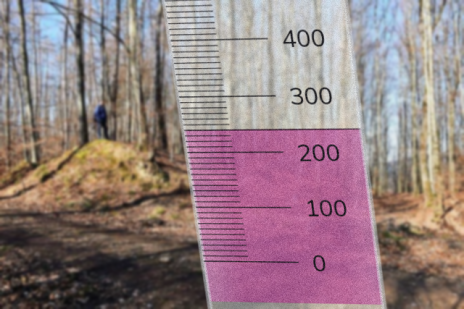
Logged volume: 240 mL
